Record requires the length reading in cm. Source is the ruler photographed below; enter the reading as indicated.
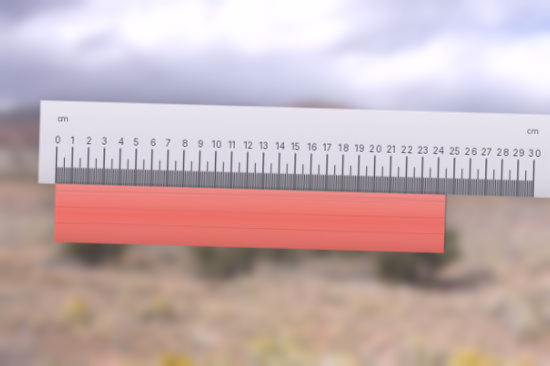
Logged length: 24.5 cm
